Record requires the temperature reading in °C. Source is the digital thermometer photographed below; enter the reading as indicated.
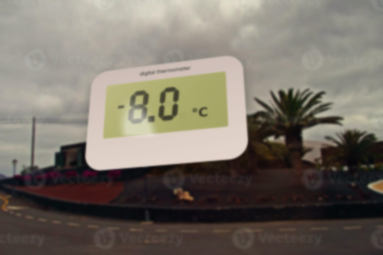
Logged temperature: -8.0 °C
